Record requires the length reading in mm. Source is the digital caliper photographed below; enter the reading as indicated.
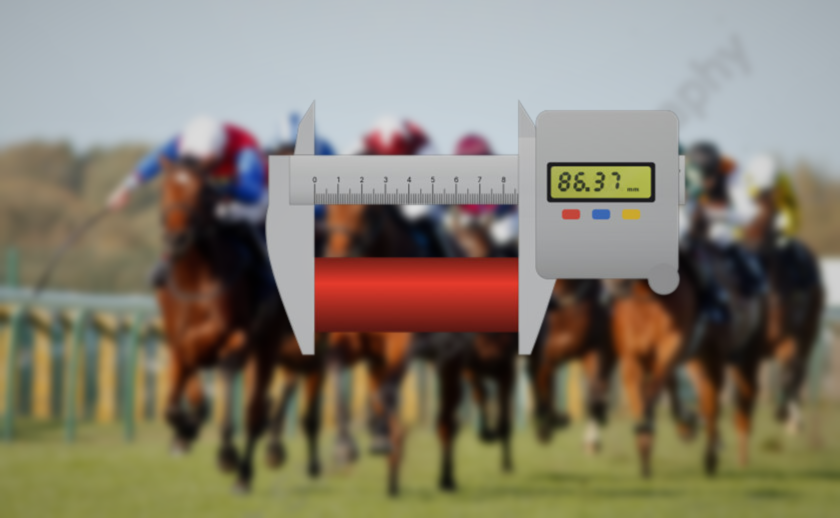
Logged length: 86.37 mm
